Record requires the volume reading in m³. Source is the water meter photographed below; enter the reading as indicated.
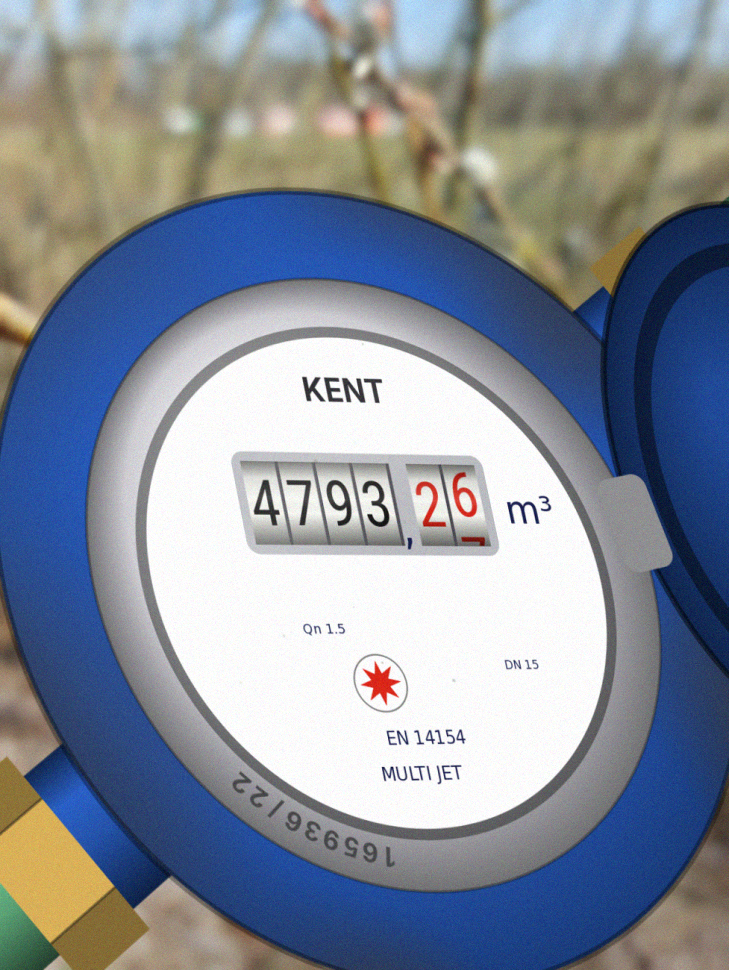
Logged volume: 4793.26 m³
